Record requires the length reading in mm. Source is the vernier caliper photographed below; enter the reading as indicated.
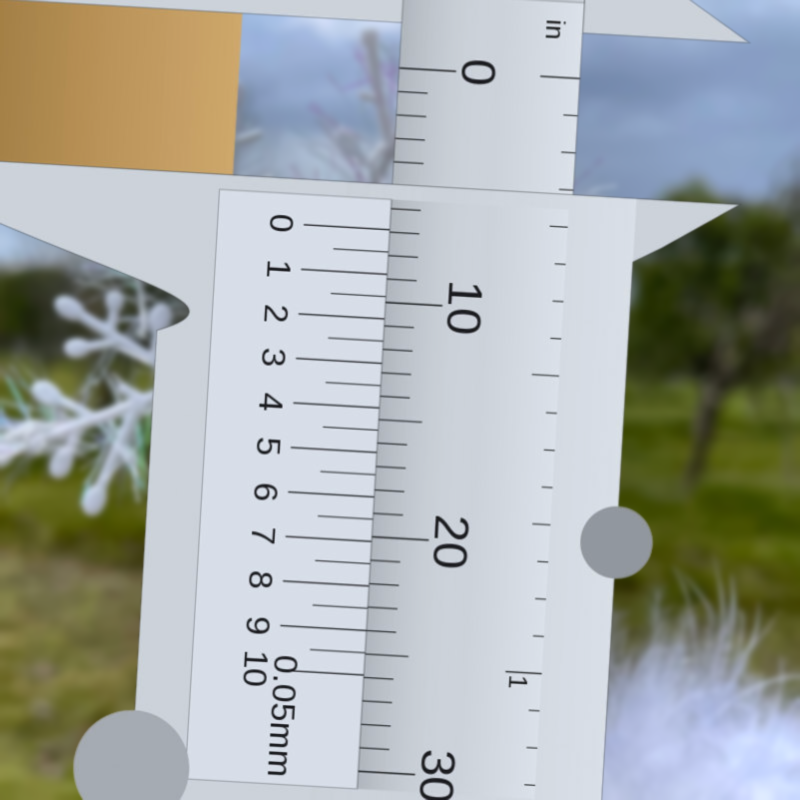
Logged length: 6.9 mm
